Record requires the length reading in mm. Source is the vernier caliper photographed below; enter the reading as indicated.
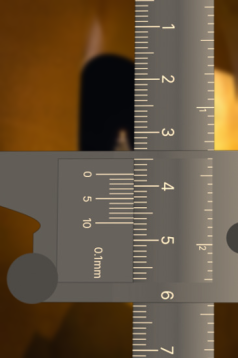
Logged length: 37.8 mm
